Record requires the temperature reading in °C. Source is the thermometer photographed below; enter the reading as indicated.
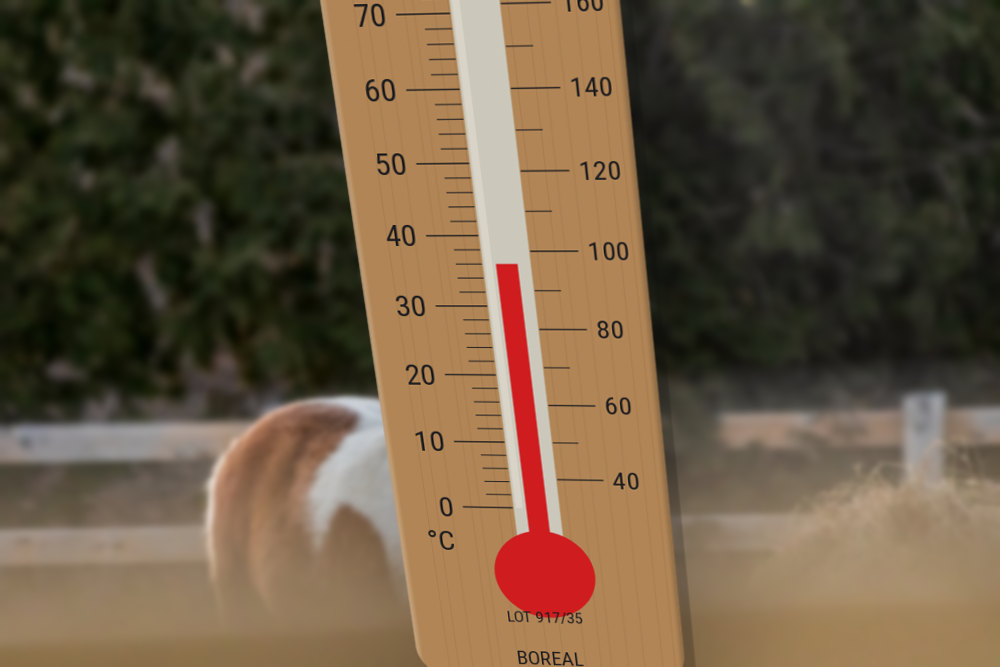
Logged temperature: 36 °C
